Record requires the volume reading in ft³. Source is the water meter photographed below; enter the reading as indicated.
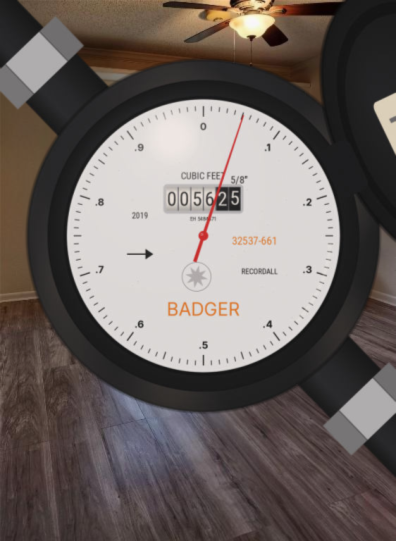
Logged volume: 5625.05 ft³
